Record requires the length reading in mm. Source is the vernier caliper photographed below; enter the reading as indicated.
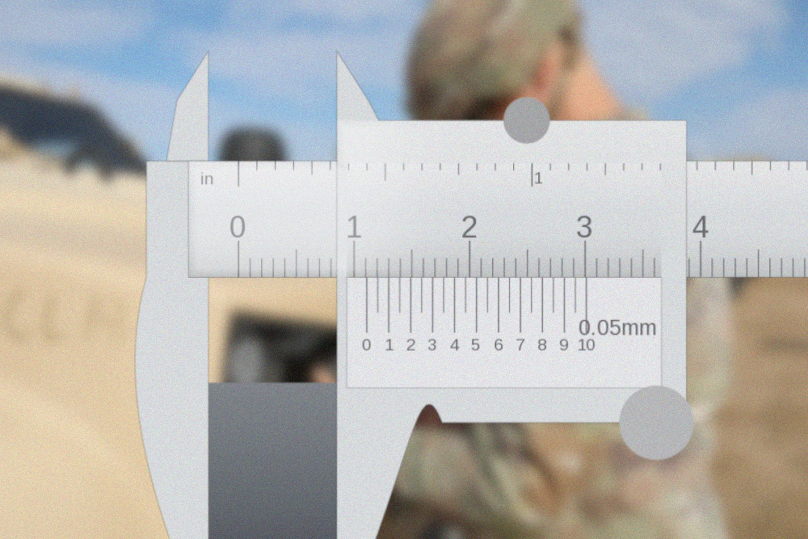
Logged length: 11.1 mm
